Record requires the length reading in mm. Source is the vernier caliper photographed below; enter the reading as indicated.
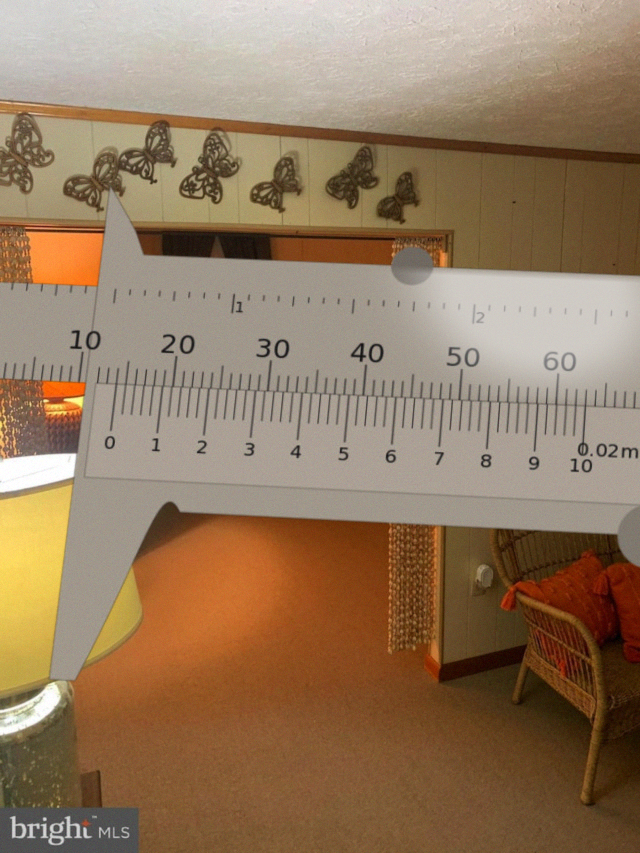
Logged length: 14.0 mm
